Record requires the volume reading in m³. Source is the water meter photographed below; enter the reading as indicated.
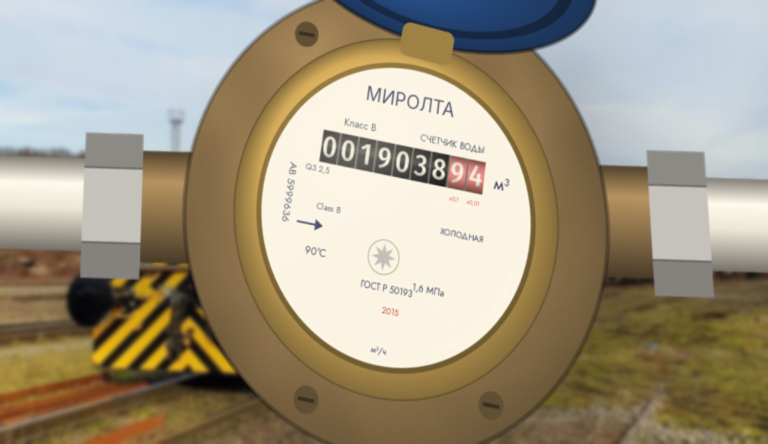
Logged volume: 19038.94 m³
